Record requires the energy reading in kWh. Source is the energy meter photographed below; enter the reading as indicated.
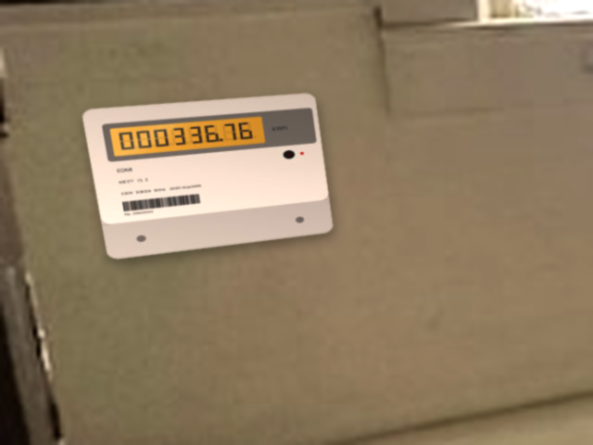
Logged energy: 336.76 kWh
